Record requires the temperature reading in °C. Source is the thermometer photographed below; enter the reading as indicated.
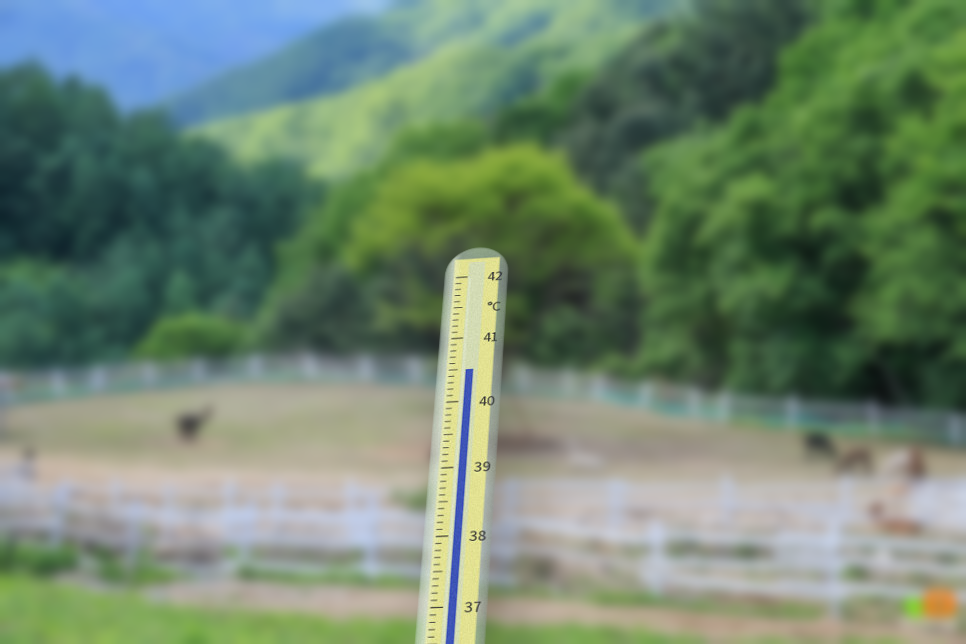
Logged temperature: 40.5 °C
